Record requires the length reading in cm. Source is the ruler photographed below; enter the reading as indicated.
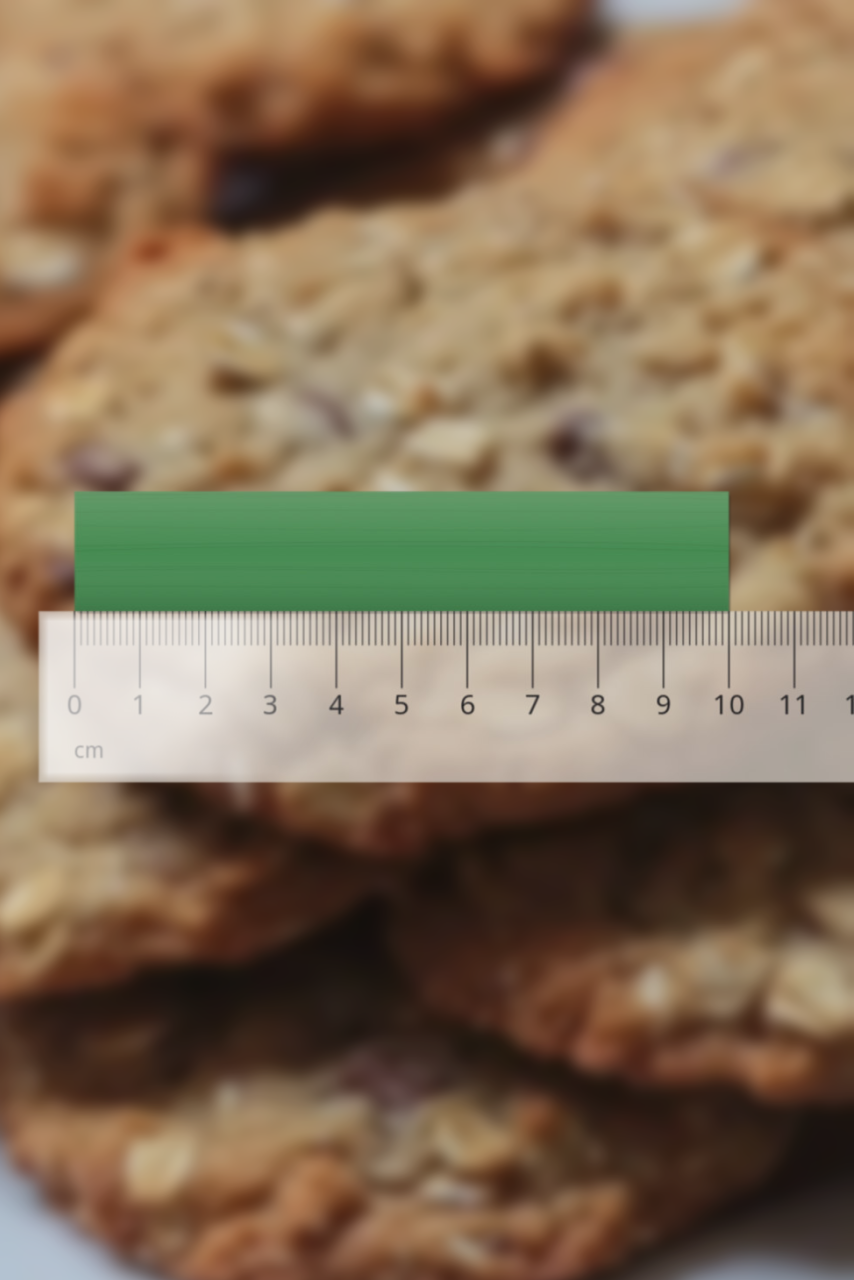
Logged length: 10 cm
